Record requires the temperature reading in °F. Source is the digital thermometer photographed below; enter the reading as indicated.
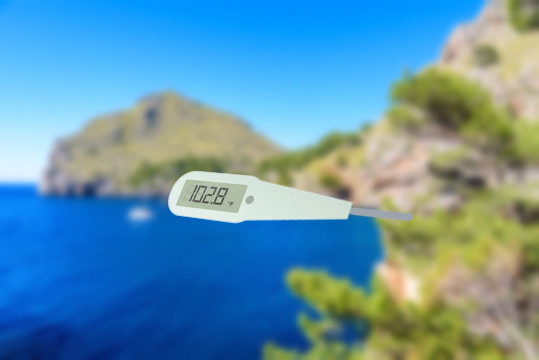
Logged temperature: 102.8 °F
